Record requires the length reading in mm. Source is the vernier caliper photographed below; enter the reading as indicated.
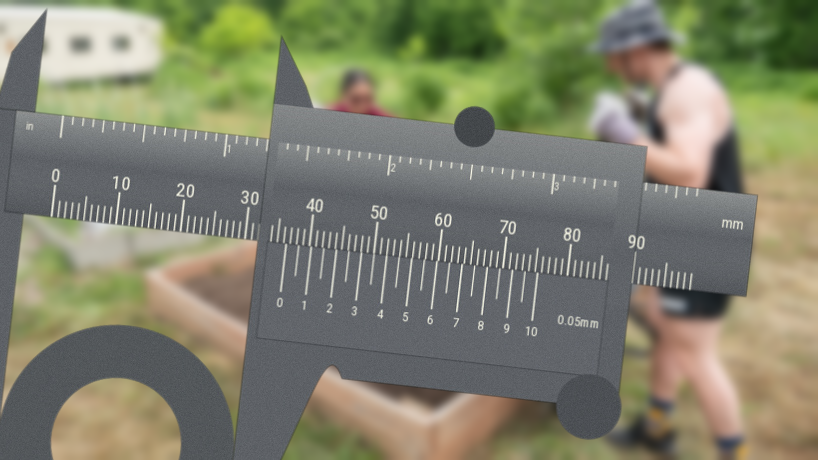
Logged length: 36.4 mm
